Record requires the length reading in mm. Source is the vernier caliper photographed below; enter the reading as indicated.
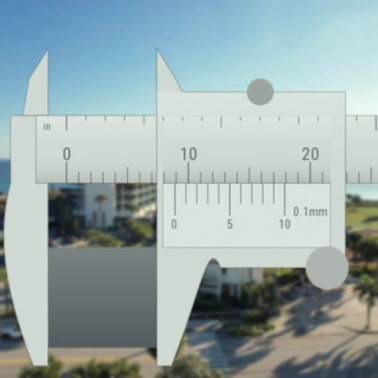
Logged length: 8.9 mm
